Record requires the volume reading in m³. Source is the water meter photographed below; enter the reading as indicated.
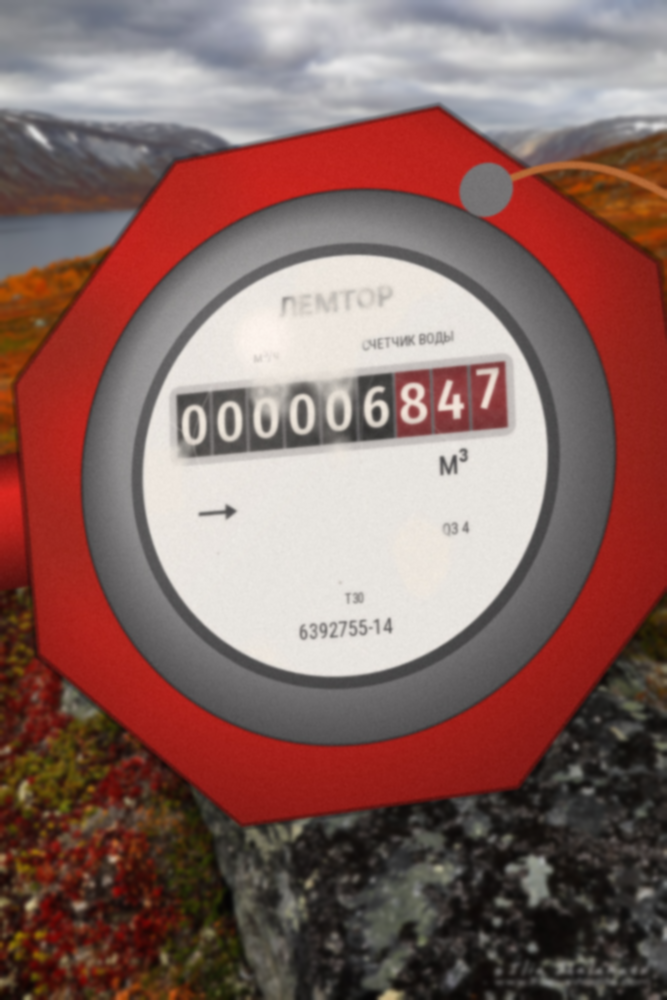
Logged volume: 6.847 m³
